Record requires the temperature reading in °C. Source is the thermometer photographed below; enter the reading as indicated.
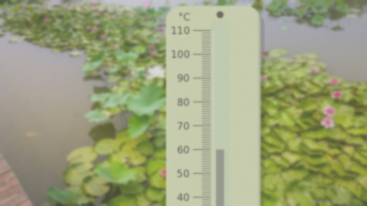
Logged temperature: 60 °C
